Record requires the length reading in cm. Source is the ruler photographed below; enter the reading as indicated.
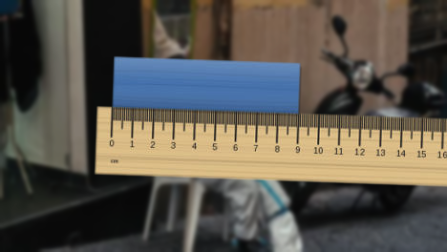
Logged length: 9 cm
